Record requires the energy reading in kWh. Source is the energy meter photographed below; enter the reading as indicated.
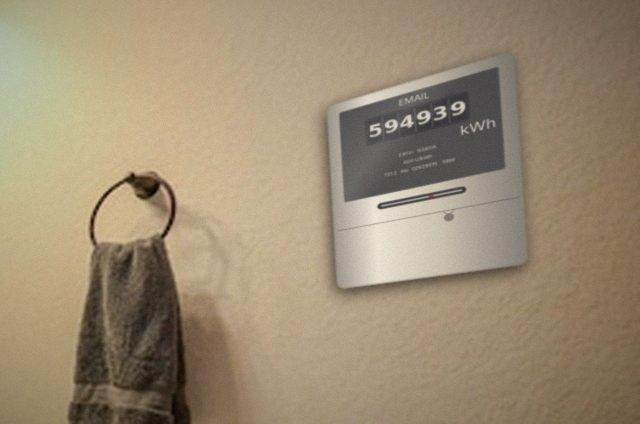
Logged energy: 594939 kWh
